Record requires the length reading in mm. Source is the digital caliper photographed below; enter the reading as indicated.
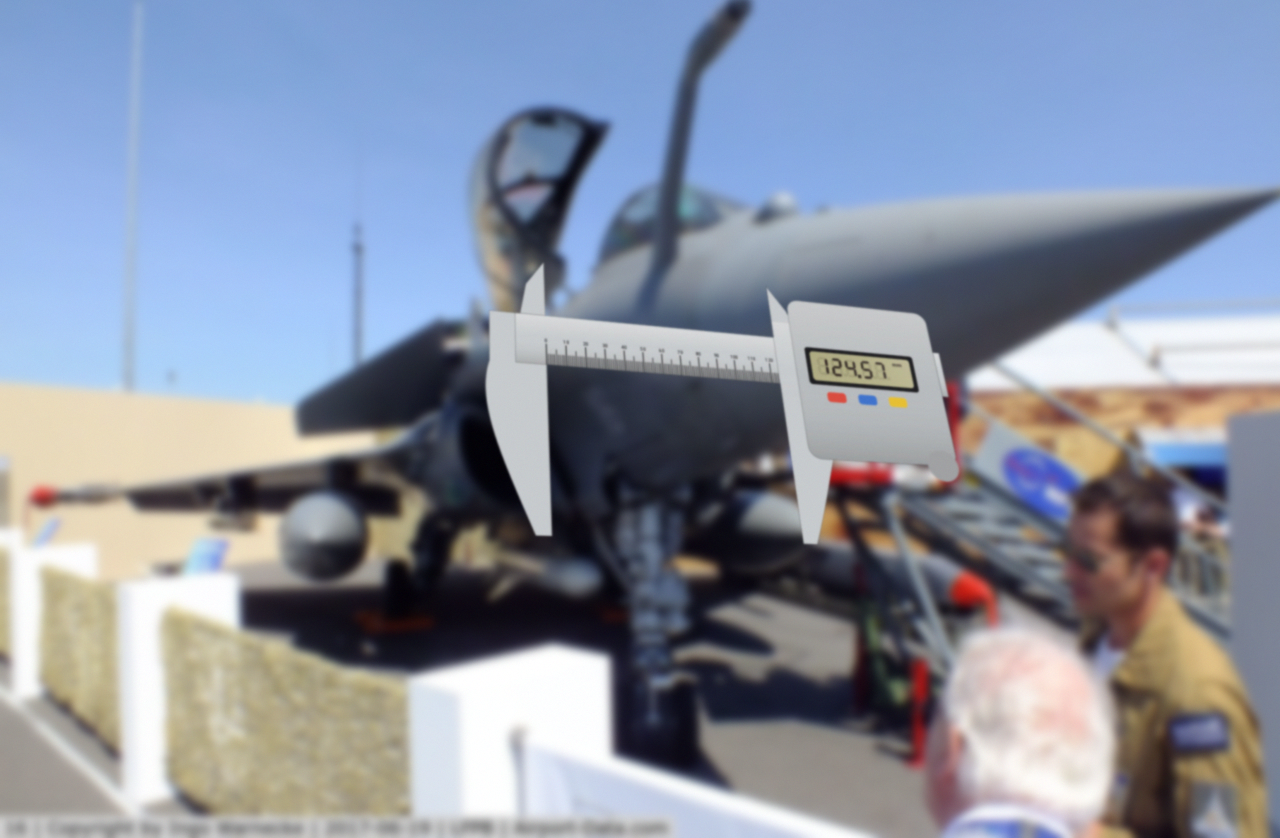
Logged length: 124.57 mm
